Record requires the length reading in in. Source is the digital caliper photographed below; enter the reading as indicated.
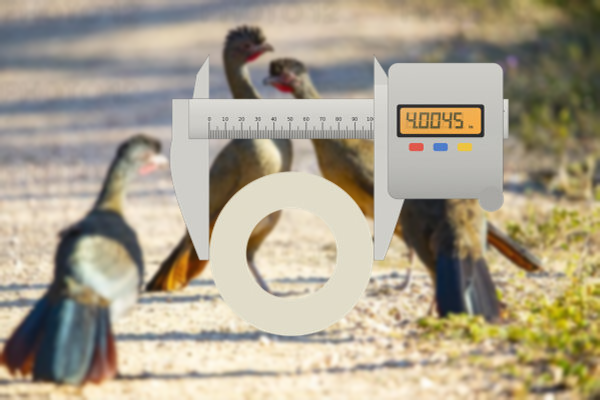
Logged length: 4.0045 in
